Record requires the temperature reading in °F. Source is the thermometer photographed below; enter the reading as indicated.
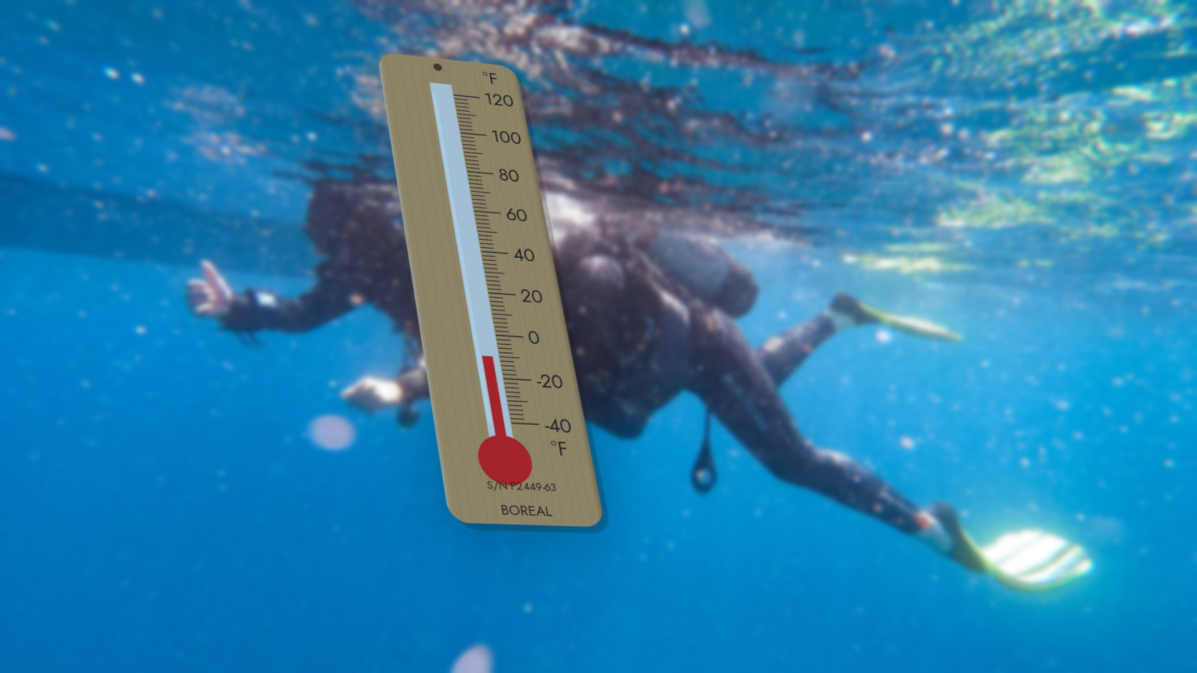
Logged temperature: -10 °F
